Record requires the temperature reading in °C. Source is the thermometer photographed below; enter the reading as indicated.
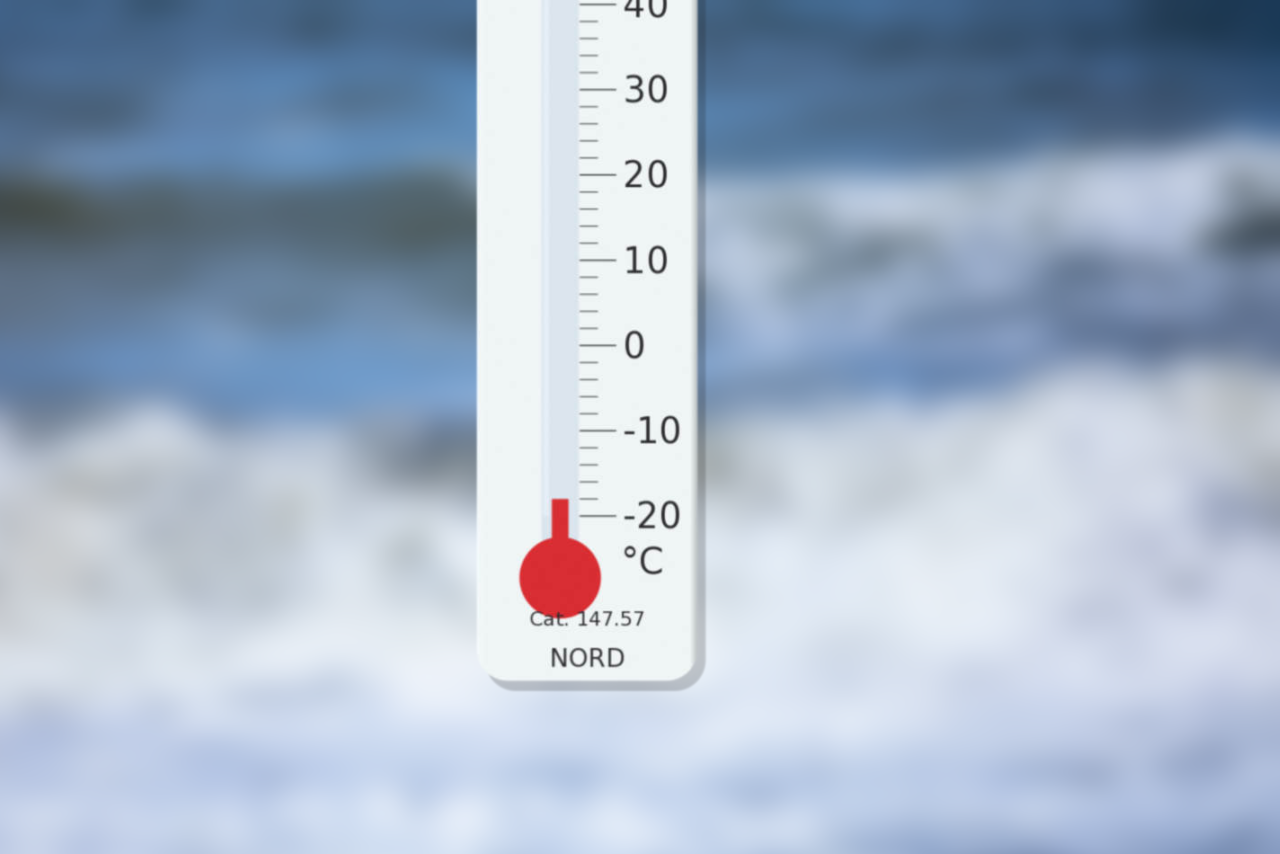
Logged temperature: -18 °C
